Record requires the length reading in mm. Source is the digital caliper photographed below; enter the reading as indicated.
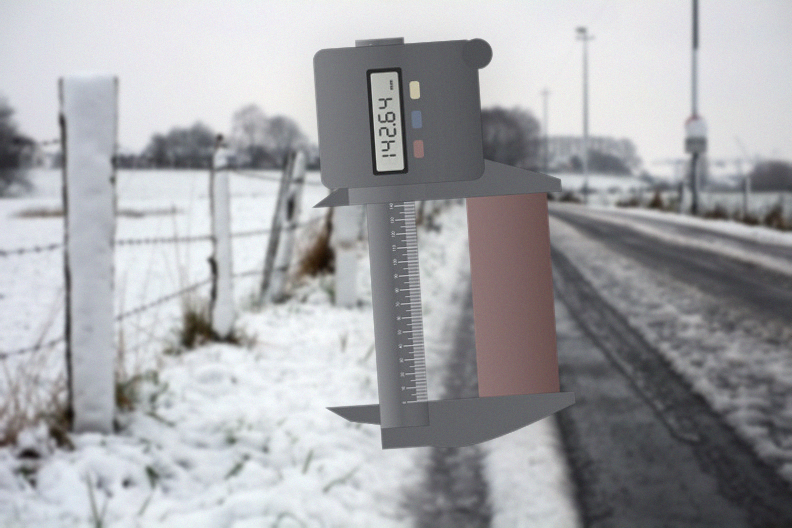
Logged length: 142.64 mm
